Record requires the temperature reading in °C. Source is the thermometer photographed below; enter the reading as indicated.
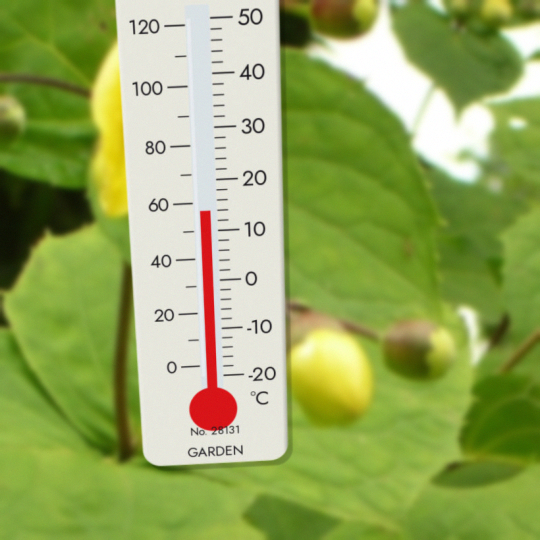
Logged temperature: 14 °C
